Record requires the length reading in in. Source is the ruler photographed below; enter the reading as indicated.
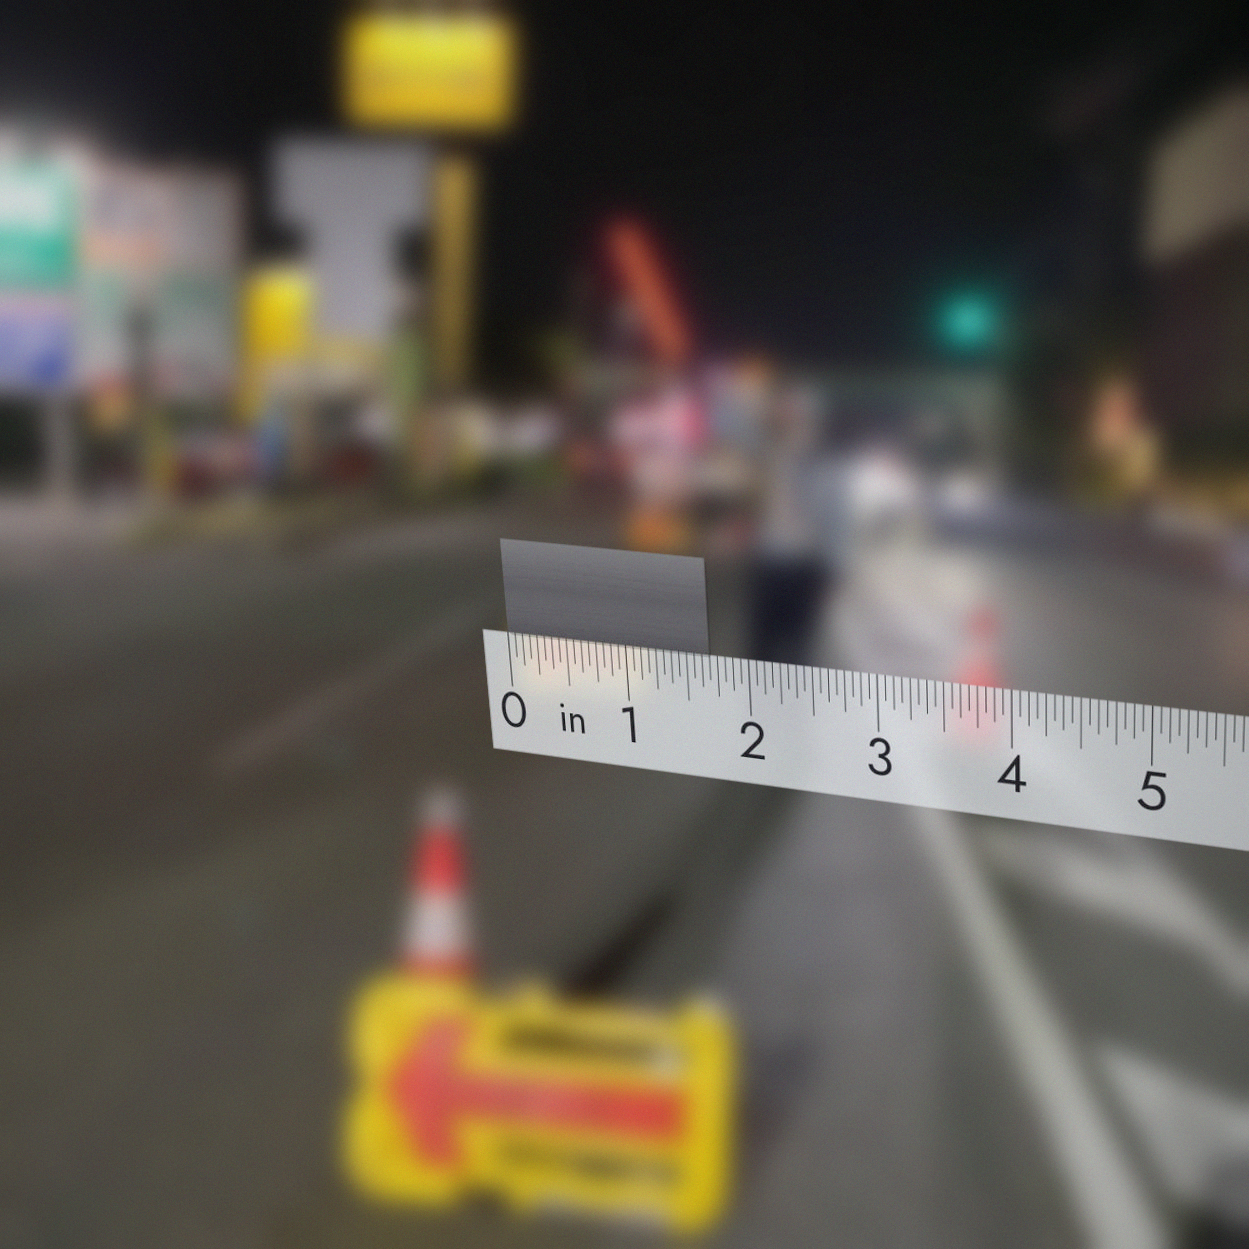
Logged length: 1.6875 in
